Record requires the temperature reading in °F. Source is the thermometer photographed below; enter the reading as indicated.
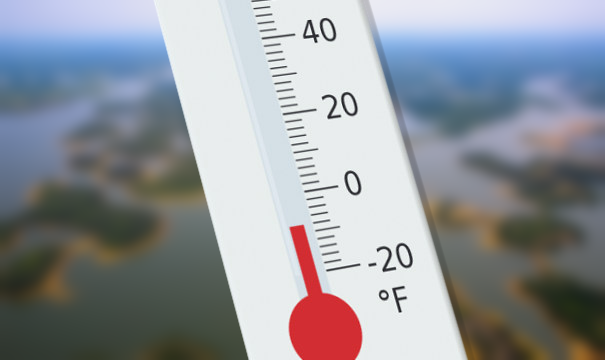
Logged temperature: -8 °F
